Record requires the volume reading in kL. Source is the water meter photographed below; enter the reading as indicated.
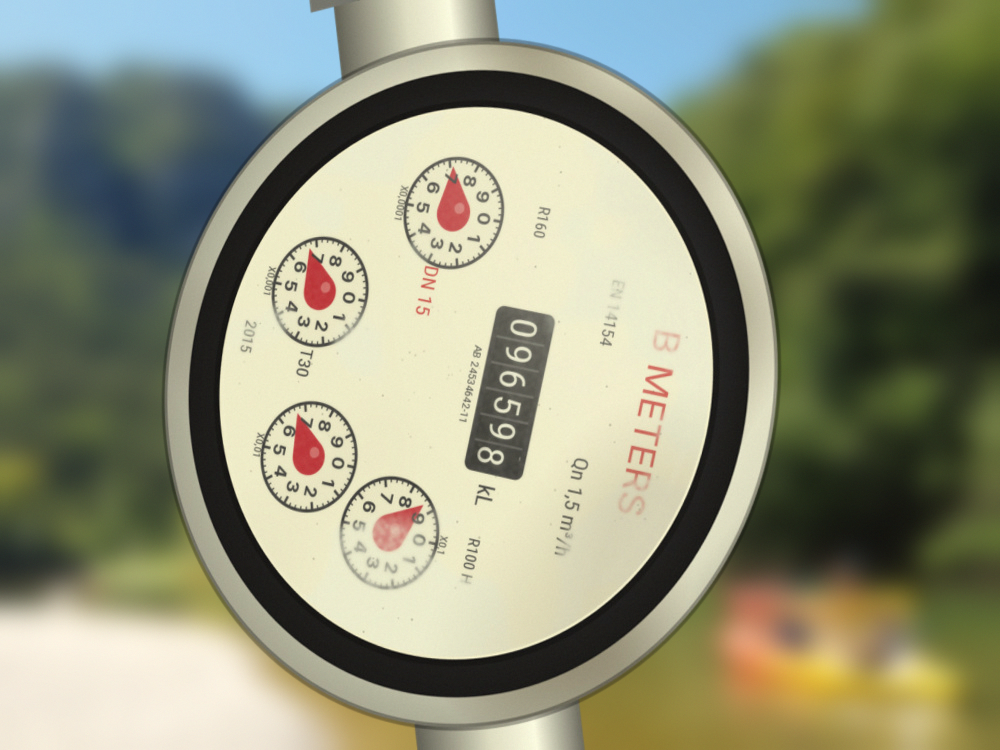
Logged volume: 96597.8667 kL
